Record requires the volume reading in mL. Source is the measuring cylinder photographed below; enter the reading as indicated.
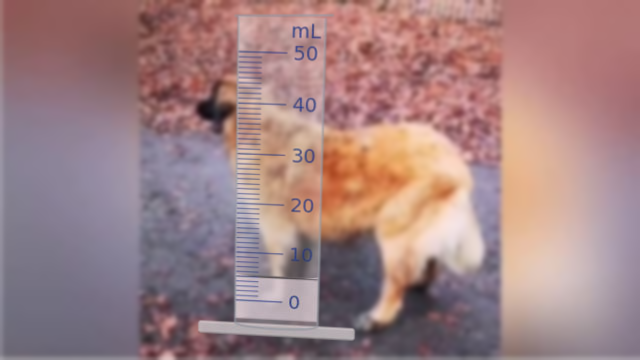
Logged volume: 5 mL
